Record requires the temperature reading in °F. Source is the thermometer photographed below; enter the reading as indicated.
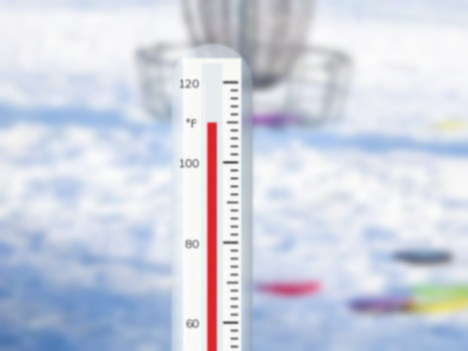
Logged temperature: 110 °F
